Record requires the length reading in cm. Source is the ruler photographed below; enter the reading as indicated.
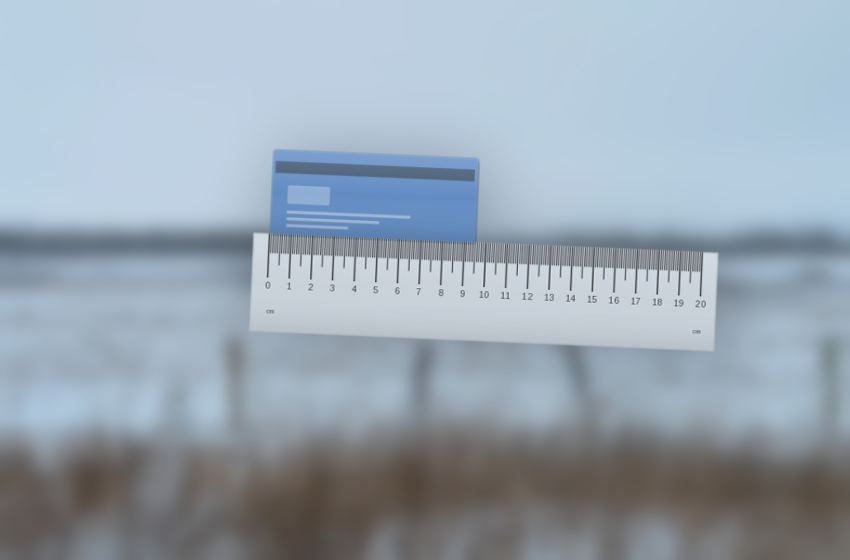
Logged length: 9.5 cm
